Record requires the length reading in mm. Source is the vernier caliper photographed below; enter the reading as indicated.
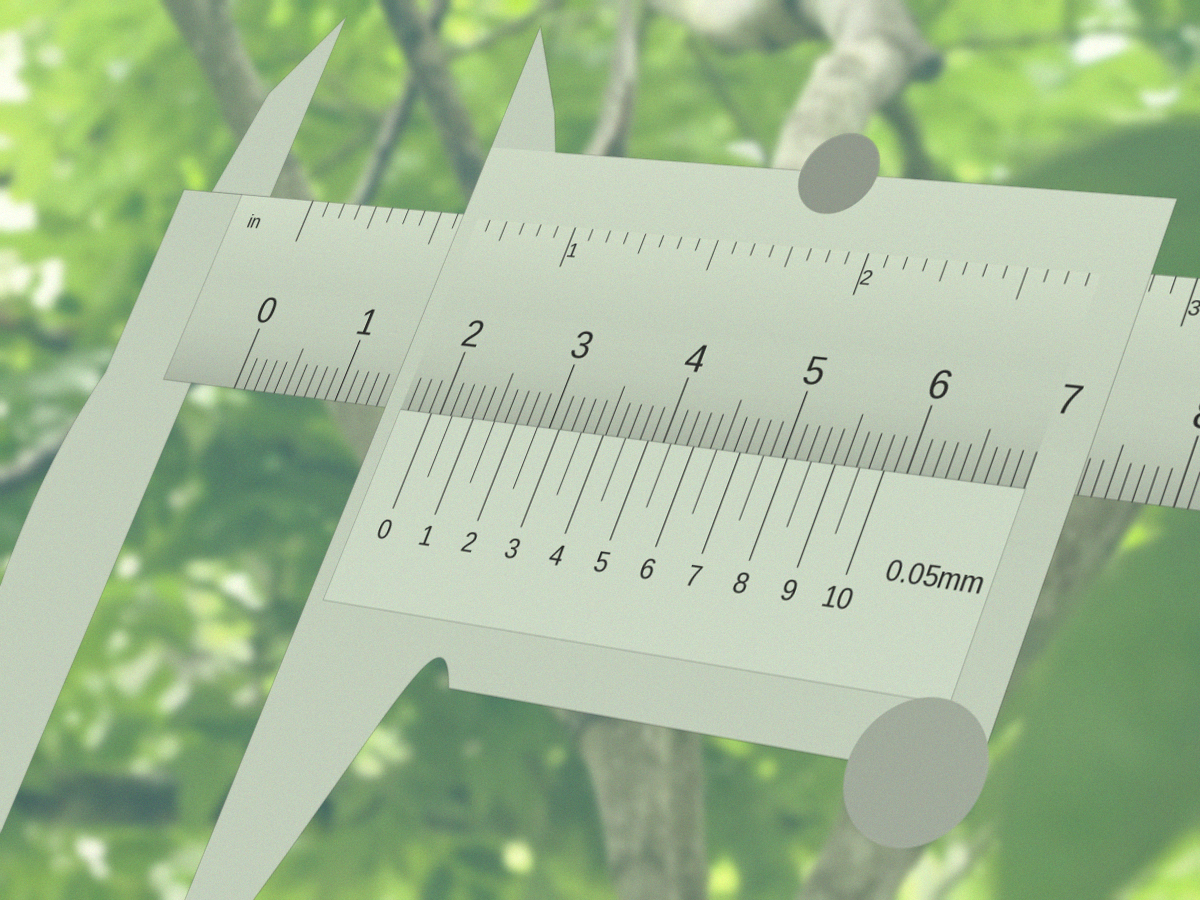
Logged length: 19.2 mm
